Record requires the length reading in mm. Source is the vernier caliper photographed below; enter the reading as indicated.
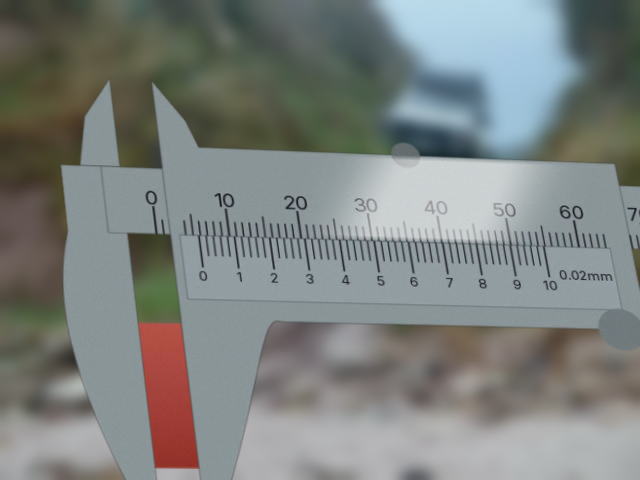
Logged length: 5.8 mm
